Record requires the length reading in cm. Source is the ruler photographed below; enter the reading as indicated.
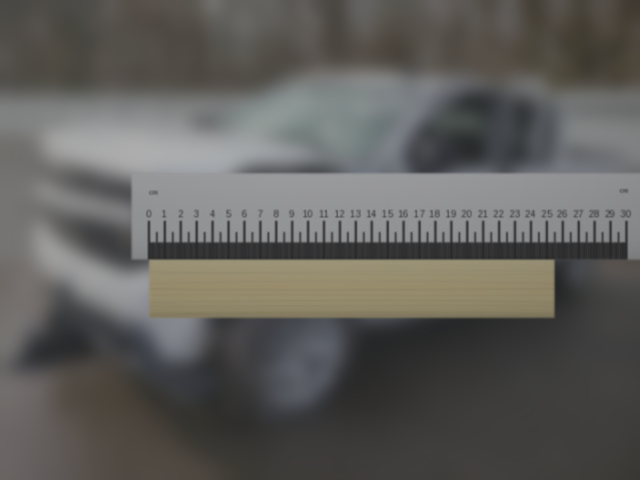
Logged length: 25.5 cm
